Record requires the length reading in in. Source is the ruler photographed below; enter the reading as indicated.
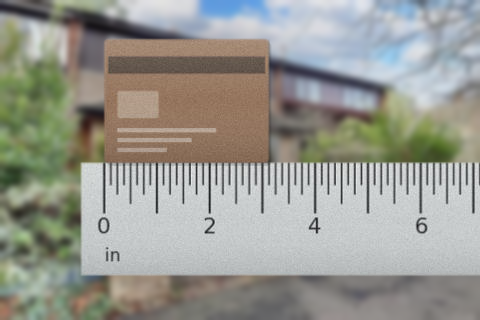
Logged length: 3.125 in
